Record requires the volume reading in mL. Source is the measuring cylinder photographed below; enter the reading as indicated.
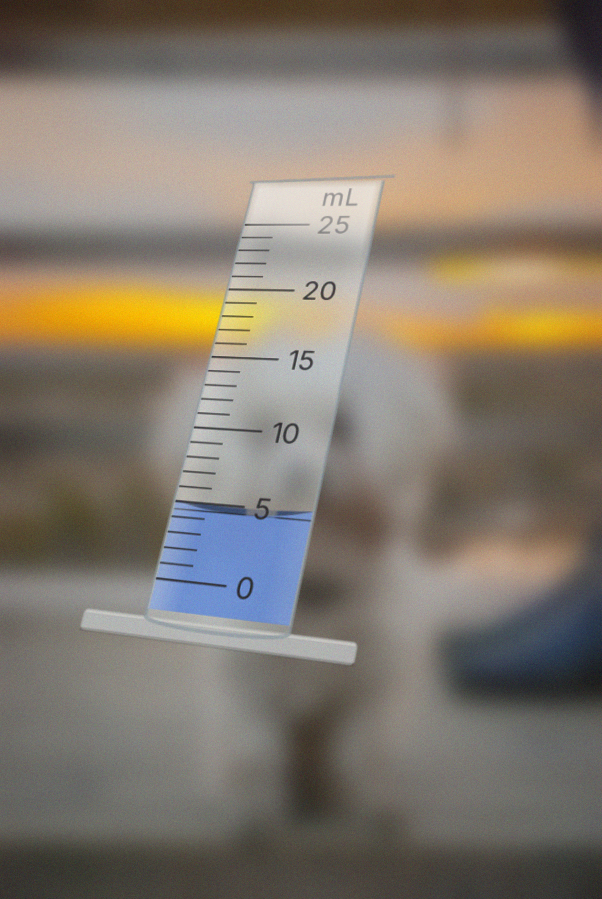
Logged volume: 4.5 mL
